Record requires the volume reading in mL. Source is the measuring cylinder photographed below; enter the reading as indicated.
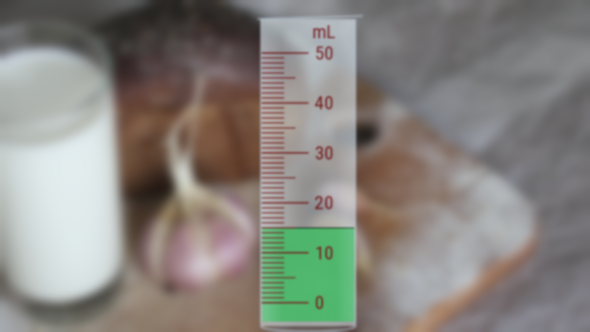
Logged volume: 15 mL
